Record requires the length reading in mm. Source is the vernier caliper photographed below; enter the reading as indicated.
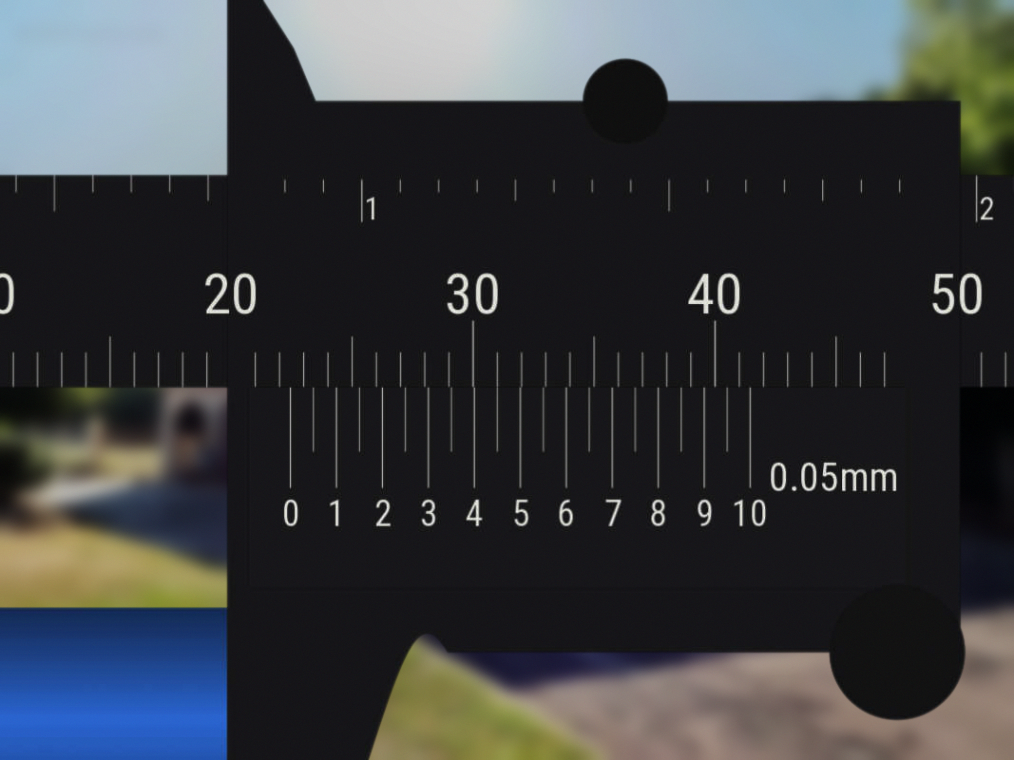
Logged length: 22.45 mm
